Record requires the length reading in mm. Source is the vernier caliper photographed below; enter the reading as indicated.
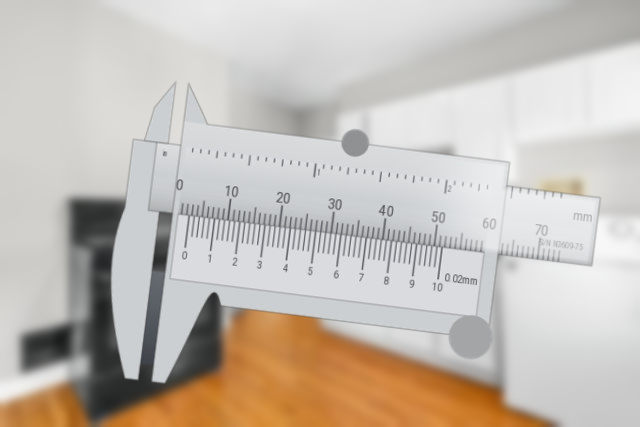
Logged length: 2.5 mm
